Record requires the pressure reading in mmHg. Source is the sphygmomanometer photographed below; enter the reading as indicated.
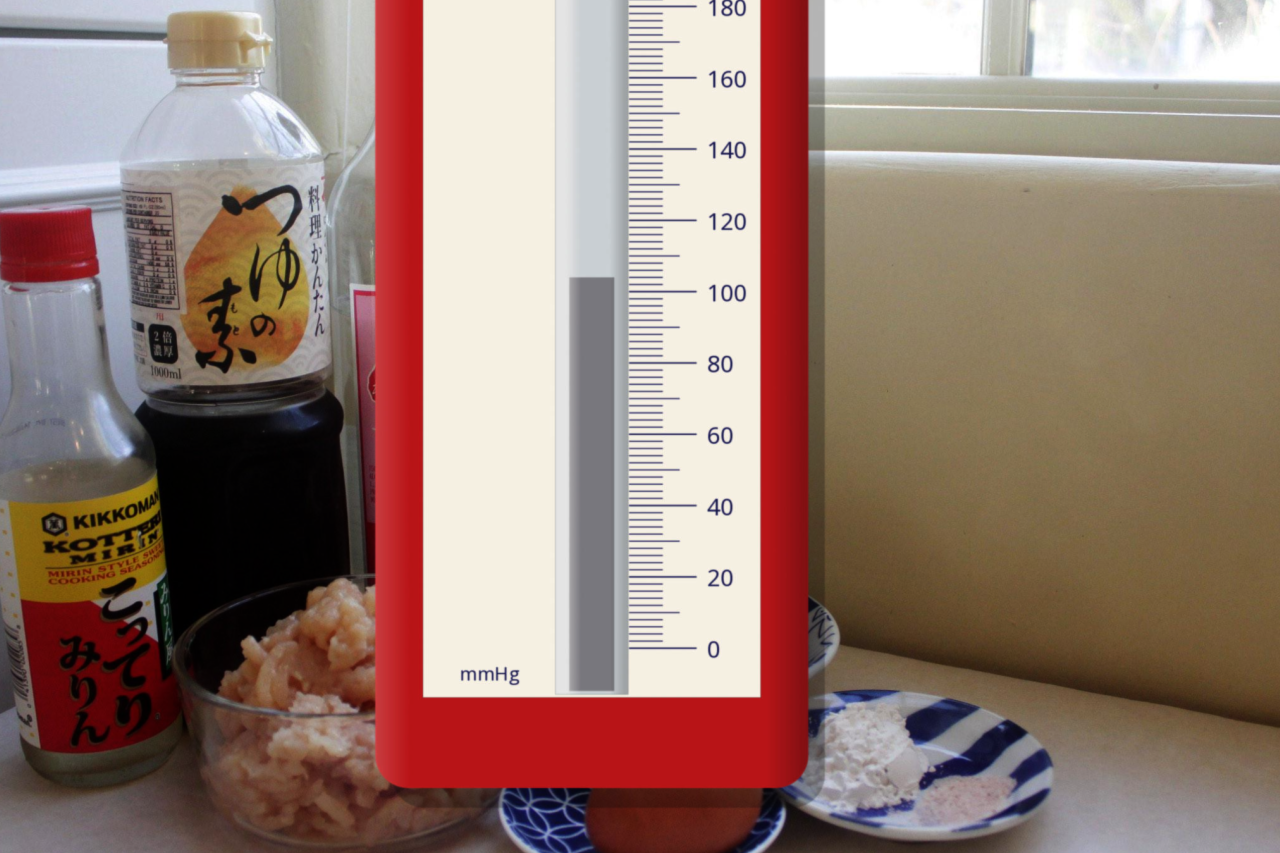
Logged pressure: 104 mmHg
